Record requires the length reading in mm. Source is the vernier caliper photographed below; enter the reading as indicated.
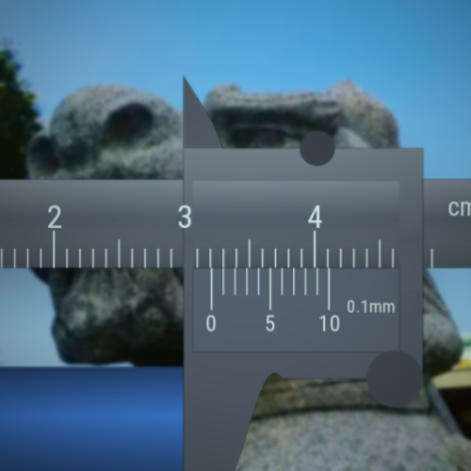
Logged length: 32.1 mm
